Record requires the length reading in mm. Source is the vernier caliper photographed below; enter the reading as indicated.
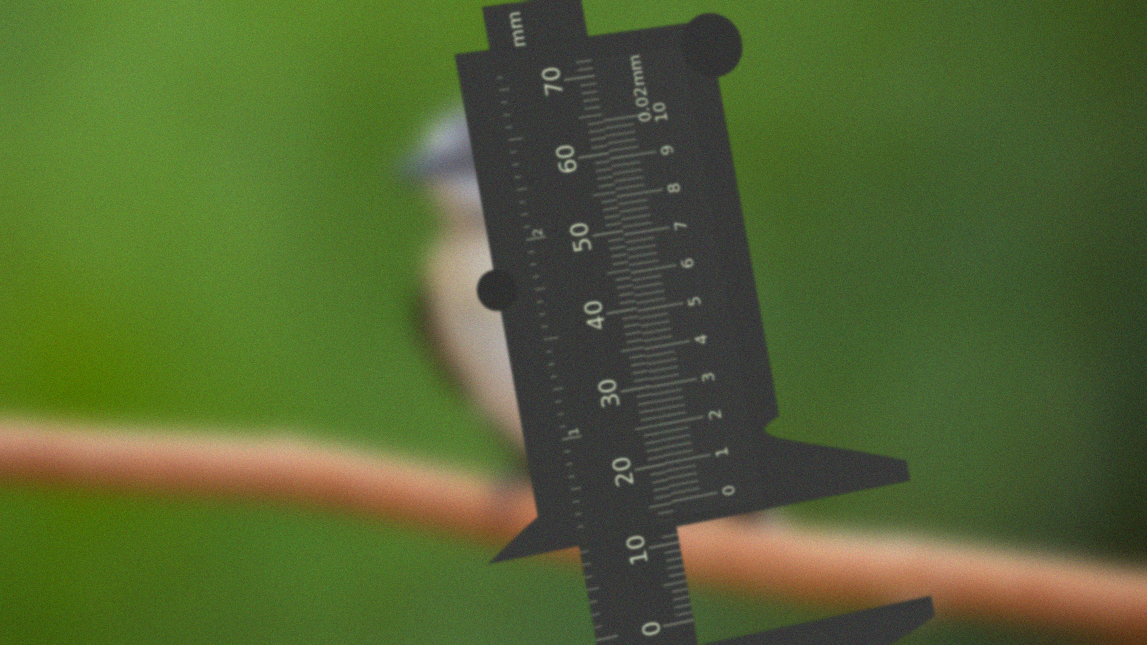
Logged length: 15.2 mm
